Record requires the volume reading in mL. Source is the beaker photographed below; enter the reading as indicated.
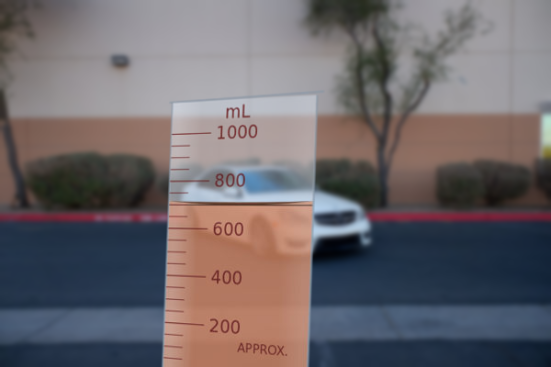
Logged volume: 700 mL
